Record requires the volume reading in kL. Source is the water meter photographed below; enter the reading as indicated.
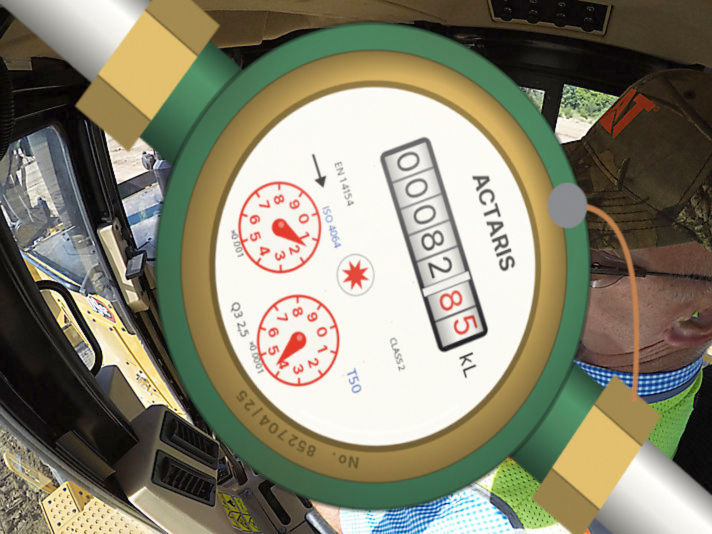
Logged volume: 82.8514 kL
